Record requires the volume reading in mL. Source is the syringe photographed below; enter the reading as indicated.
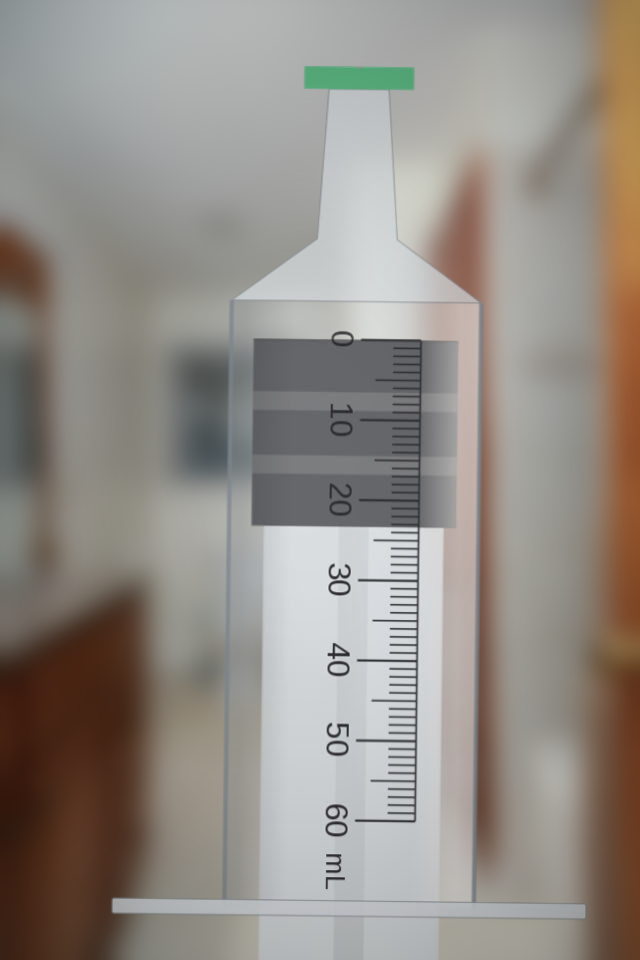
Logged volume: 0 mL
